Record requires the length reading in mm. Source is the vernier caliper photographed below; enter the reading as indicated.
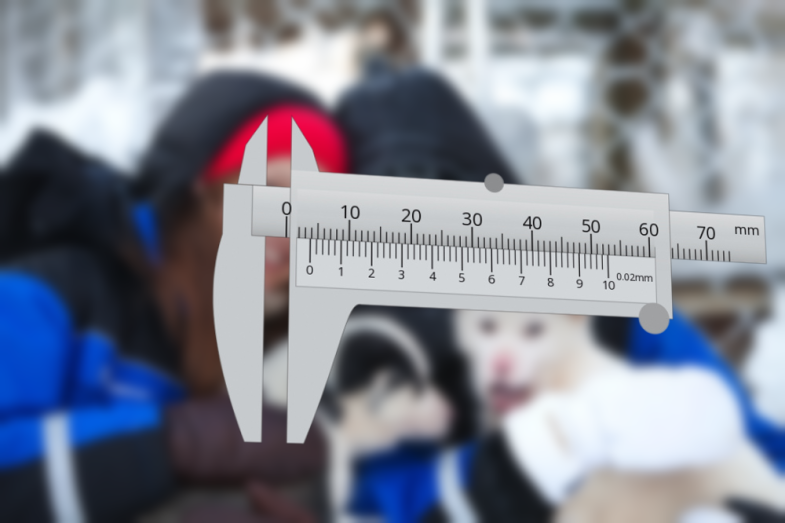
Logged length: 3.8 mm
